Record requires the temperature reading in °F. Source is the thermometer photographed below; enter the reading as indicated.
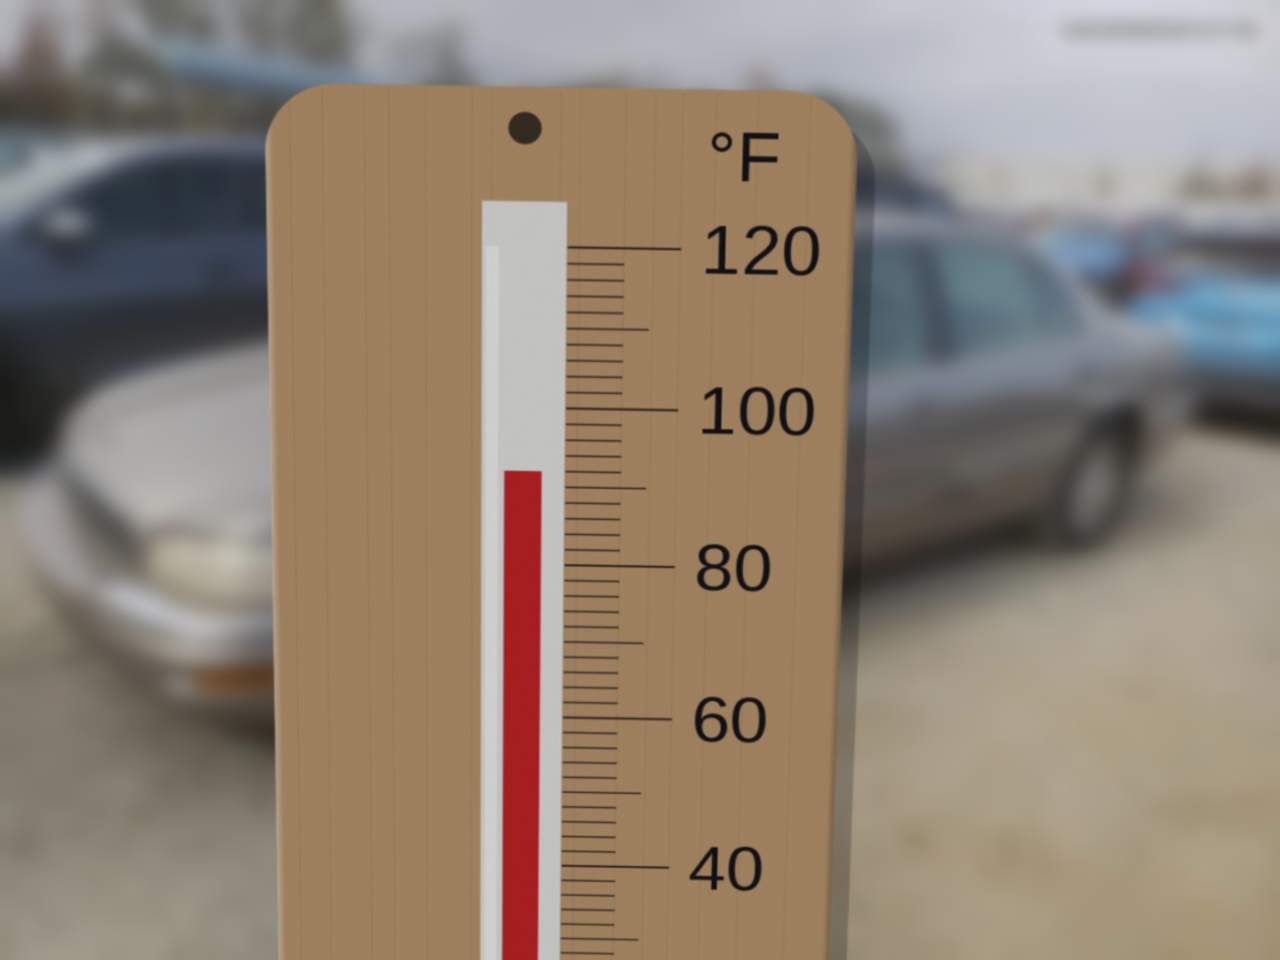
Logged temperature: 92 °F
